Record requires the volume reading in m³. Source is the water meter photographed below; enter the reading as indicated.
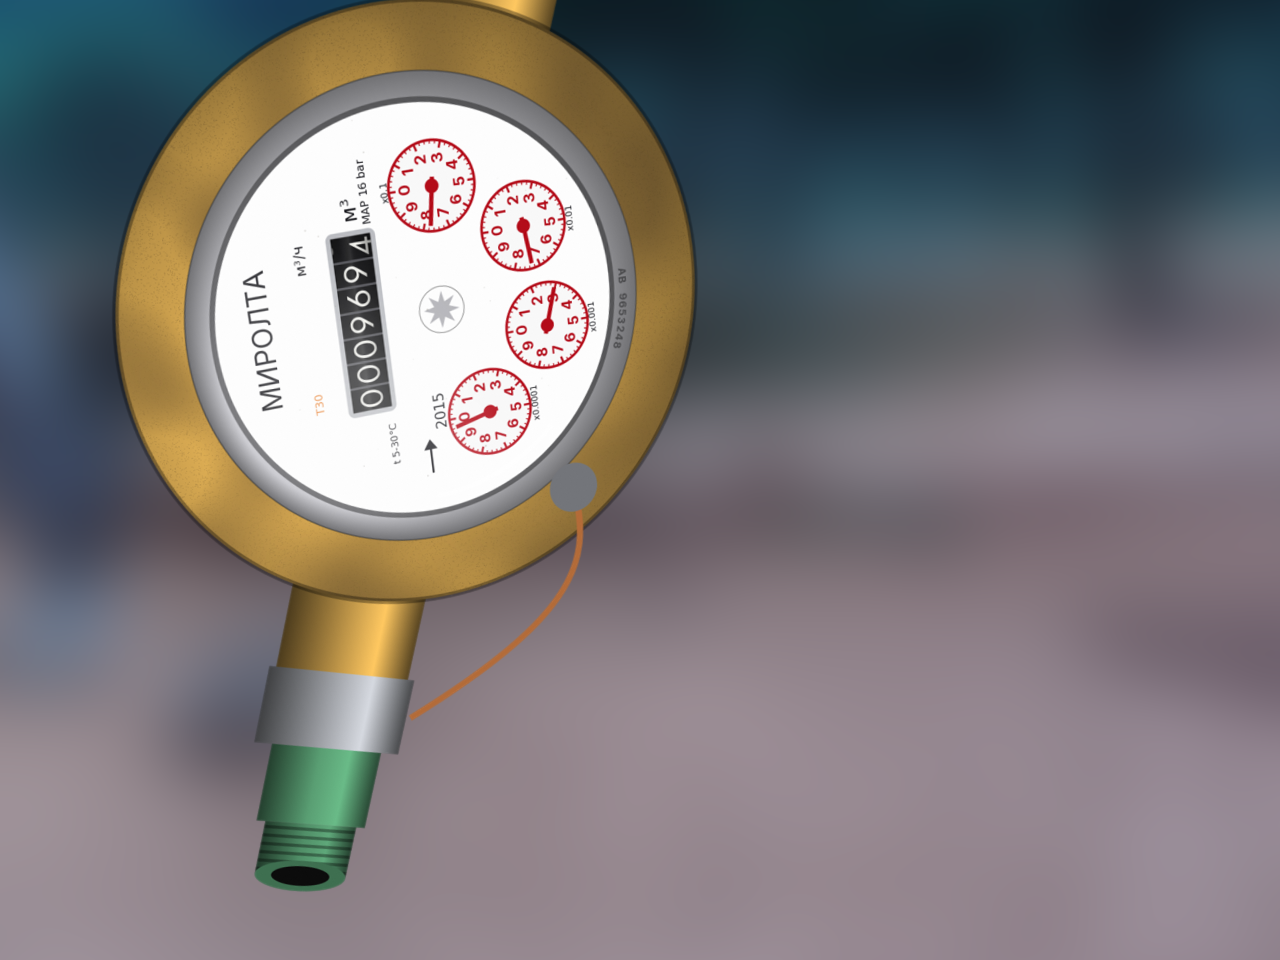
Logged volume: 9693.7729 m³
